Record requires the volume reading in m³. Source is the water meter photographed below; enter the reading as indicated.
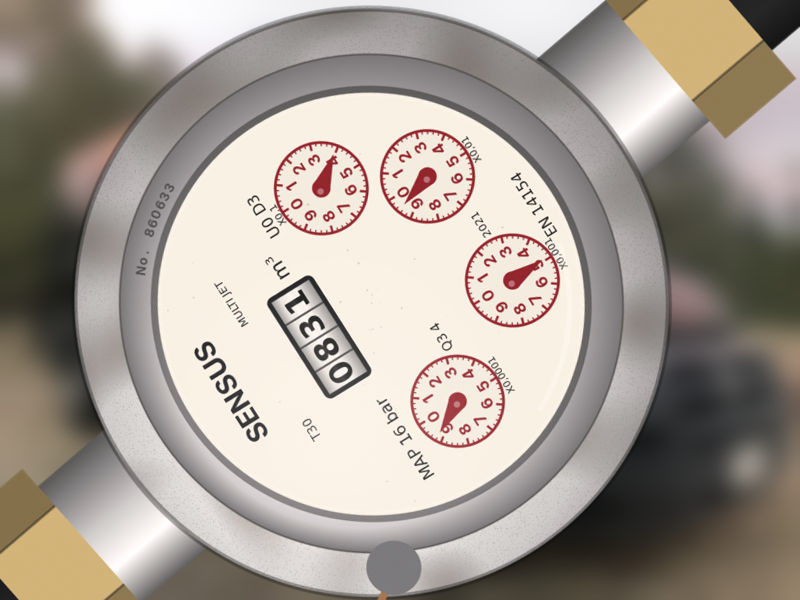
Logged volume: 831.3949 m³
